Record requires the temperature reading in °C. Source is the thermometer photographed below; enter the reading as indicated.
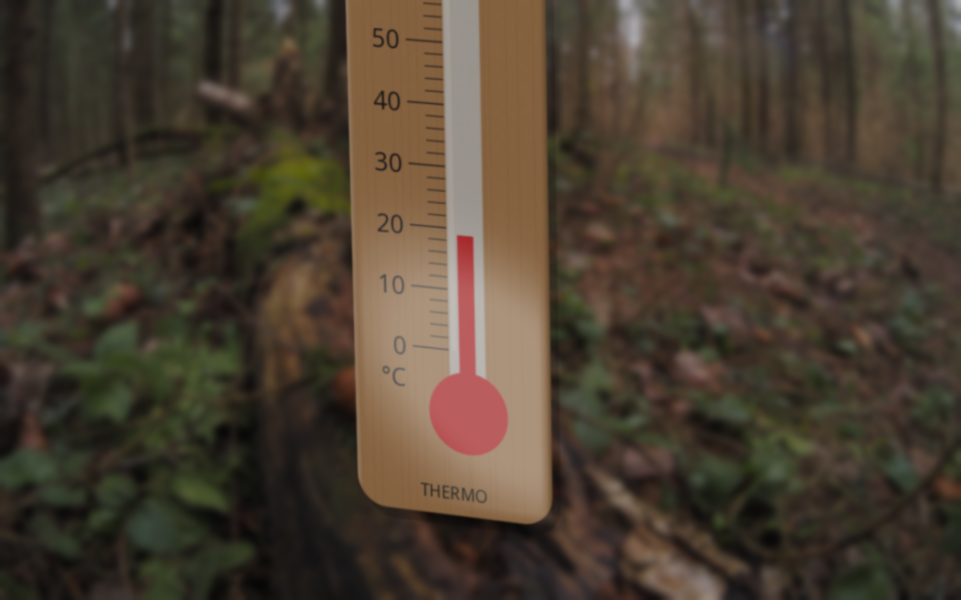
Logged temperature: 19 °C
